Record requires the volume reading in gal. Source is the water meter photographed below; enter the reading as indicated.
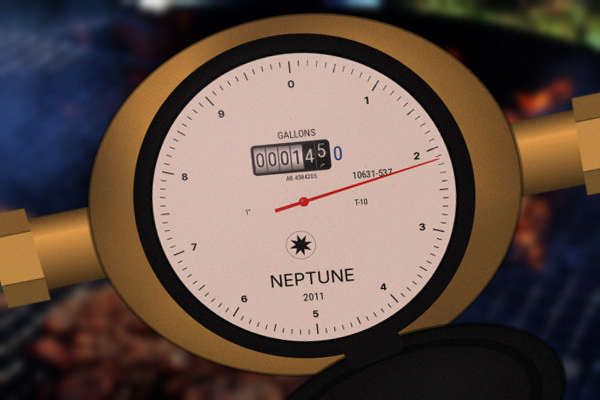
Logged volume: 1452.1 gal
